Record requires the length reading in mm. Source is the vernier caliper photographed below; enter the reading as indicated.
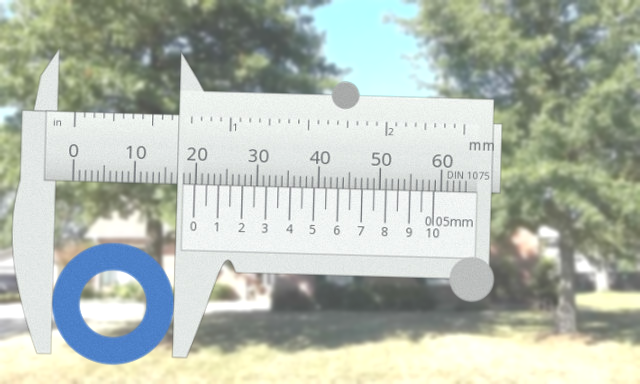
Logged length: 19.8 mm
